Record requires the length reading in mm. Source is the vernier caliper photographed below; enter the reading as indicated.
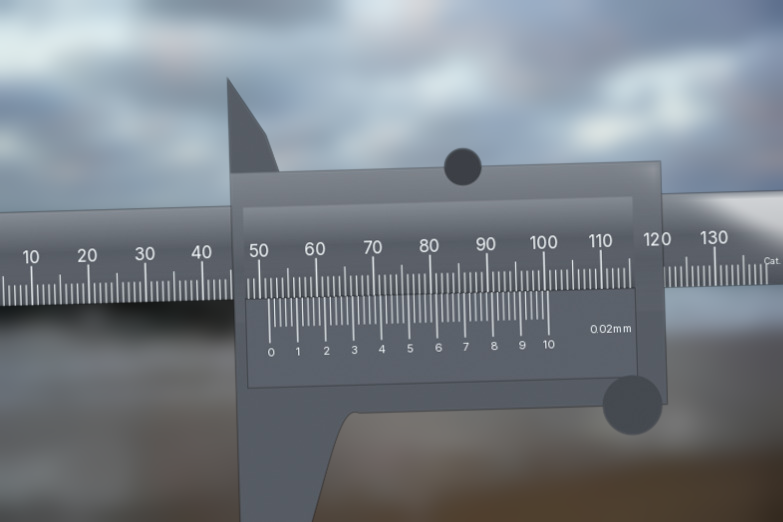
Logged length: 51.5 mm
